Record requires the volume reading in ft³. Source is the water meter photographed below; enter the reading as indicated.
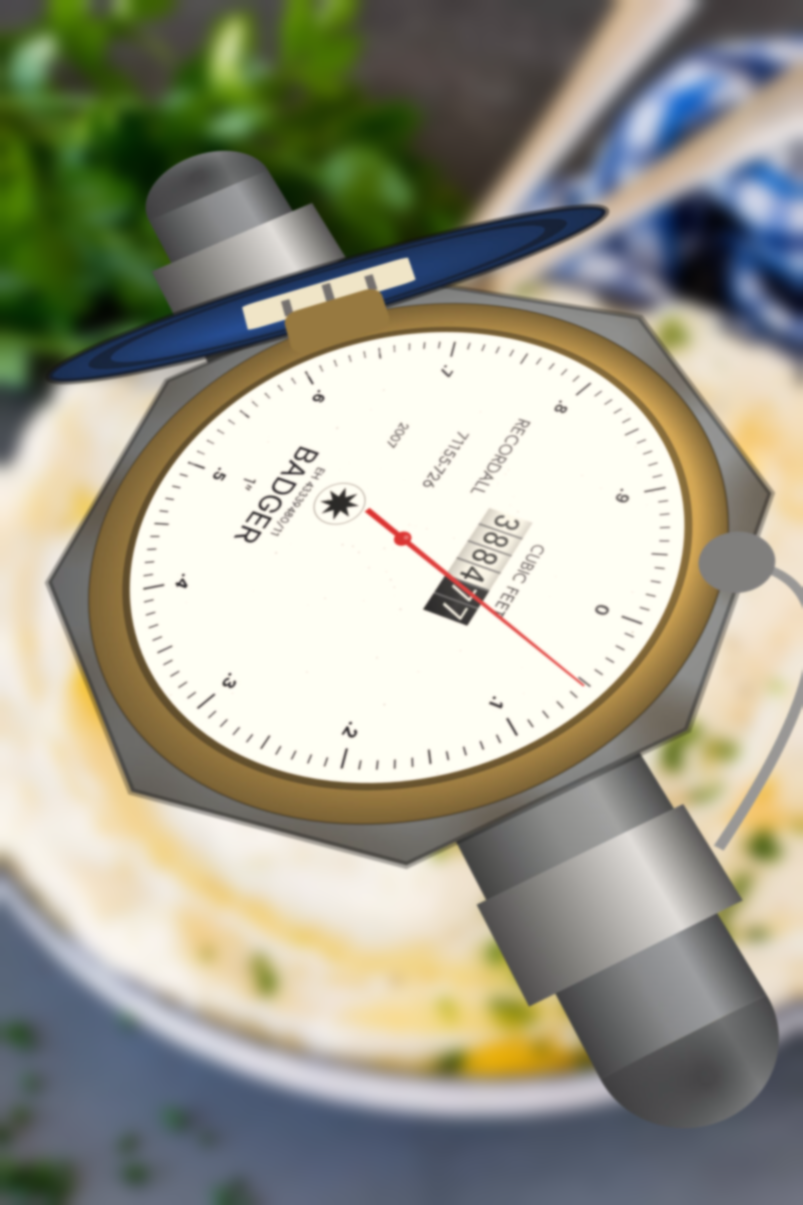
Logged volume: 388477.05 ft³
